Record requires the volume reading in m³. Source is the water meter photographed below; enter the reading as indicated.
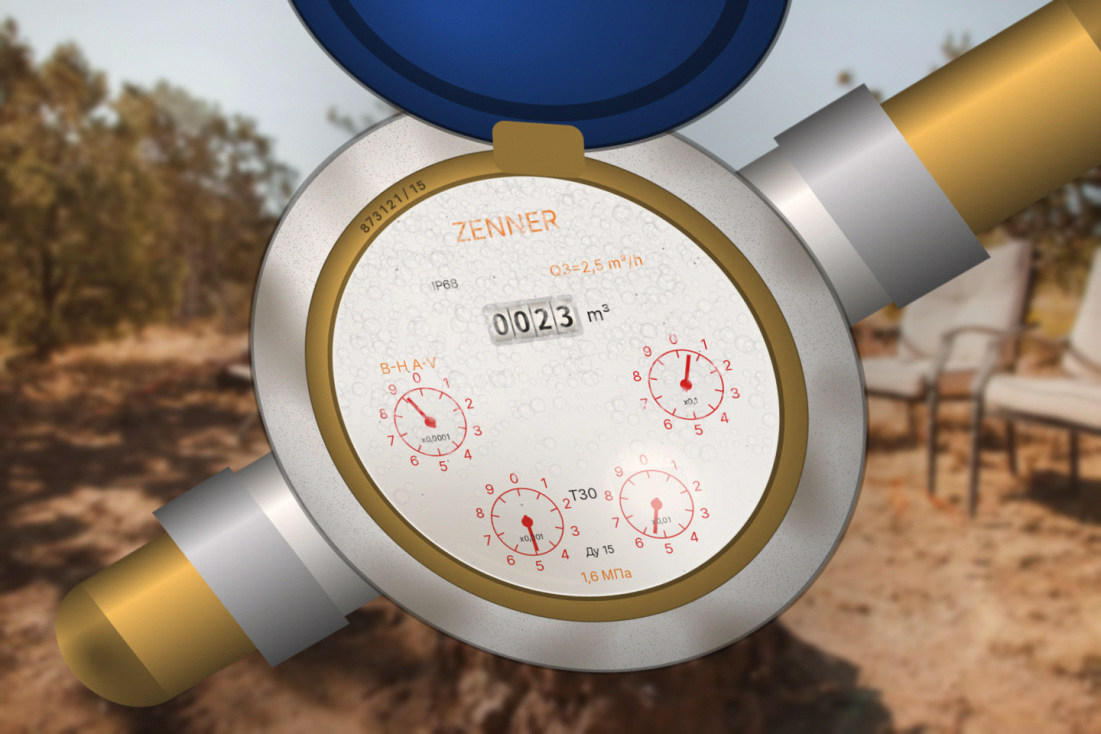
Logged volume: 23.0549 m³
